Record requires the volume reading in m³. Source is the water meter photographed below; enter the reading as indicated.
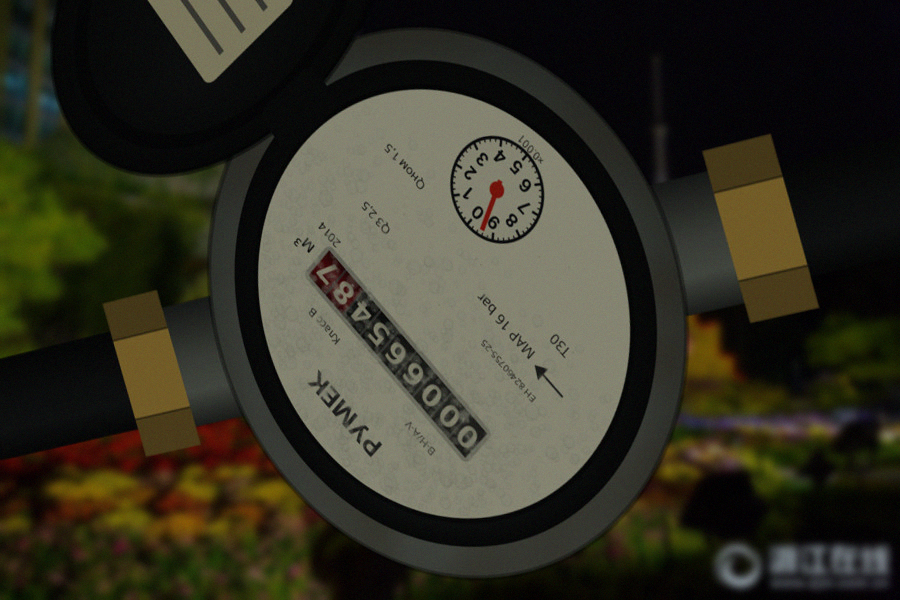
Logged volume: 6654.869 m³
